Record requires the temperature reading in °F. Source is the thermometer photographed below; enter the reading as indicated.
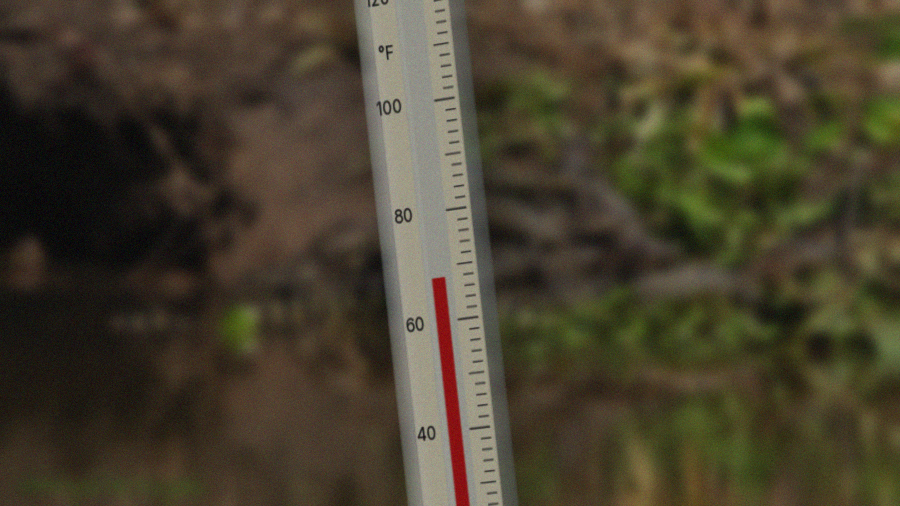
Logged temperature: 68 °F
